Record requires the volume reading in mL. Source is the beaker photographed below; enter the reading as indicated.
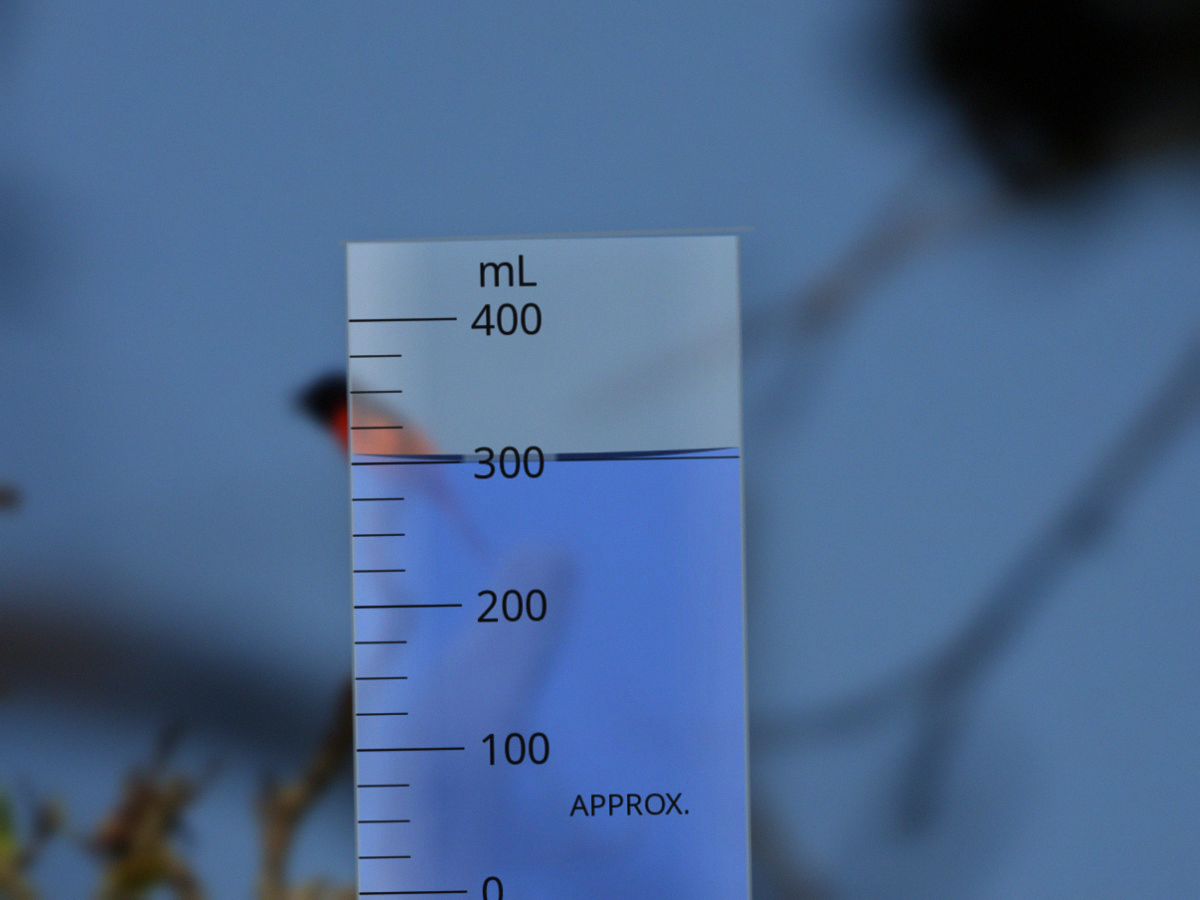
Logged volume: 300 mL
